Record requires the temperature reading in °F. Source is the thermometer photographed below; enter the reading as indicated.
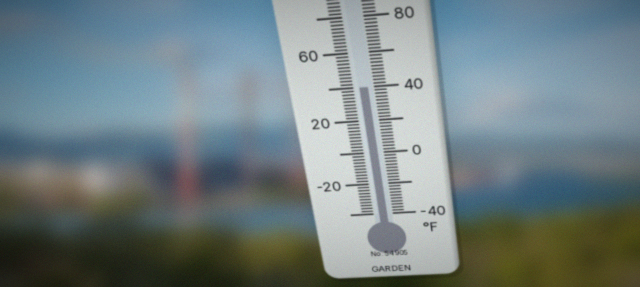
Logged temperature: 40 °F
